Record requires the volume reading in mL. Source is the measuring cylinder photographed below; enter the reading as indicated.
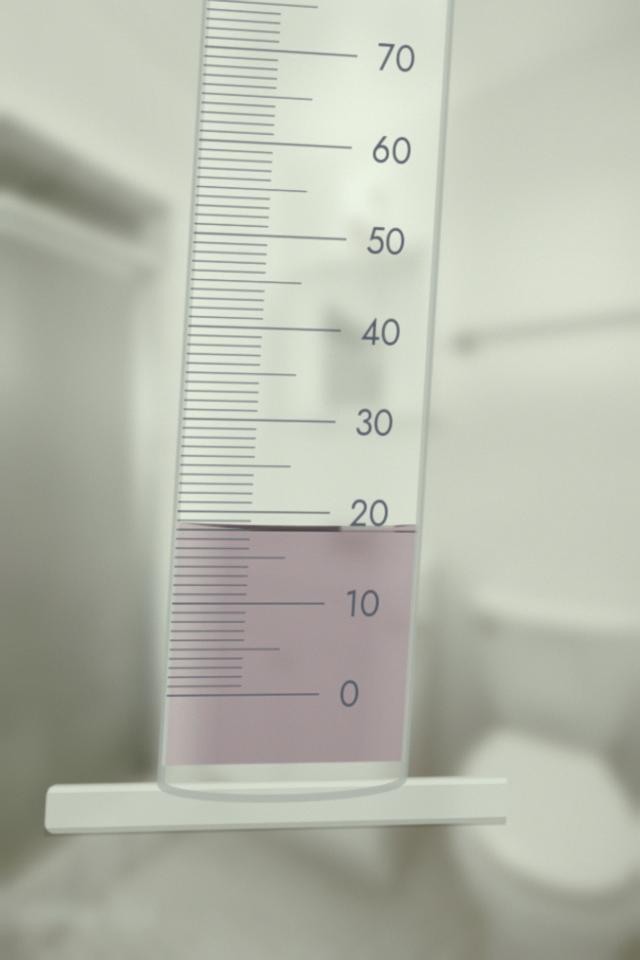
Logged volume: 18 mL
